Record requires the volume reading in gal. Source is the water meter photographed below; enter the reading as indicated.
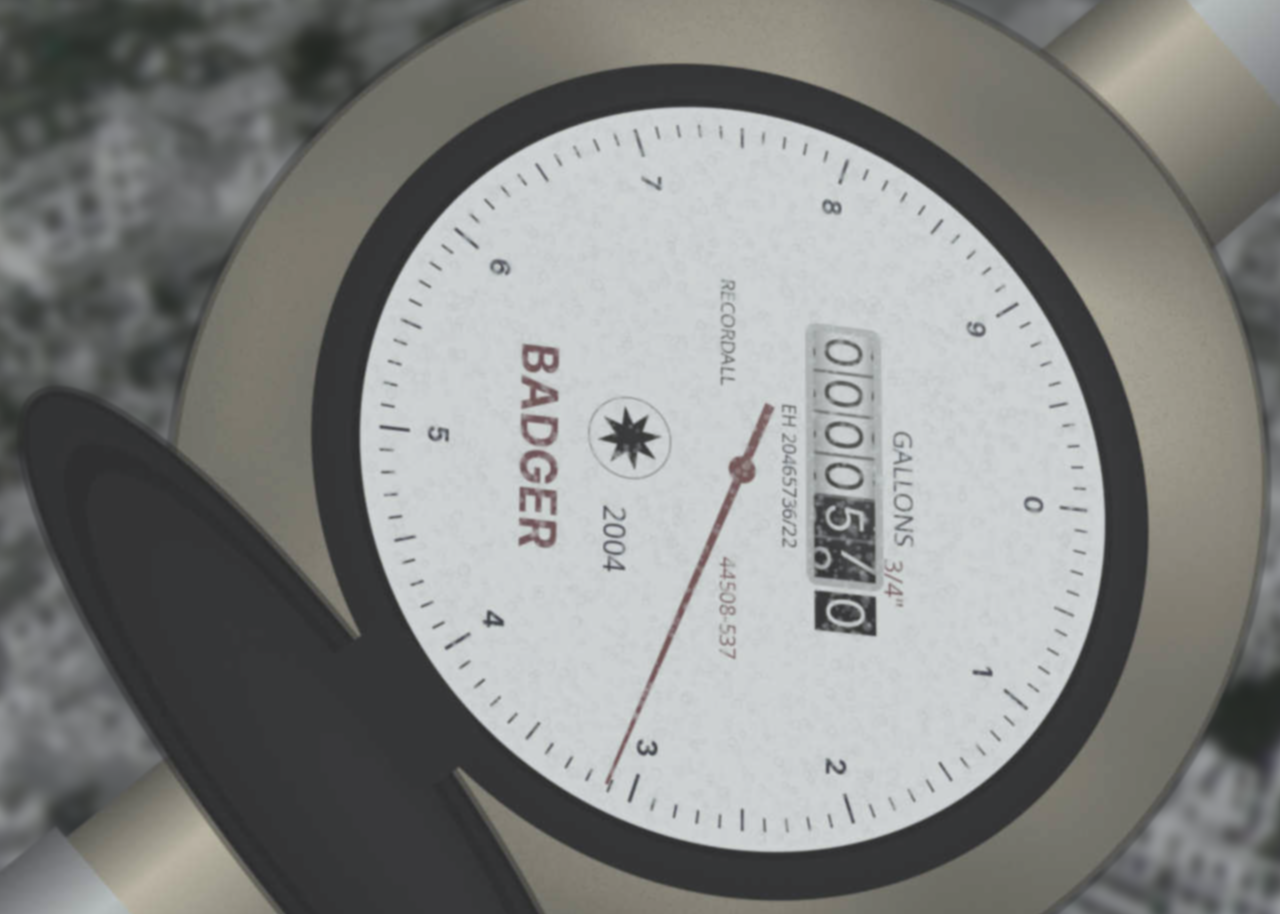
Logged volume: 573.1 gal
